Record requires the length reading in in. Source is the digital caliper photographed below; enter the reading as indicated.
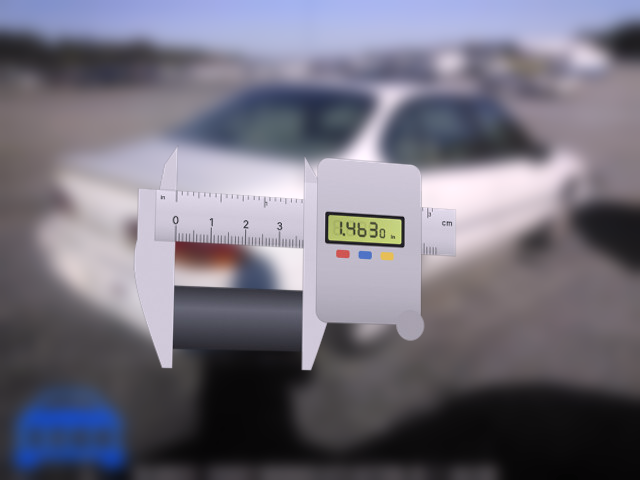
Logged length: 1.4630 in
